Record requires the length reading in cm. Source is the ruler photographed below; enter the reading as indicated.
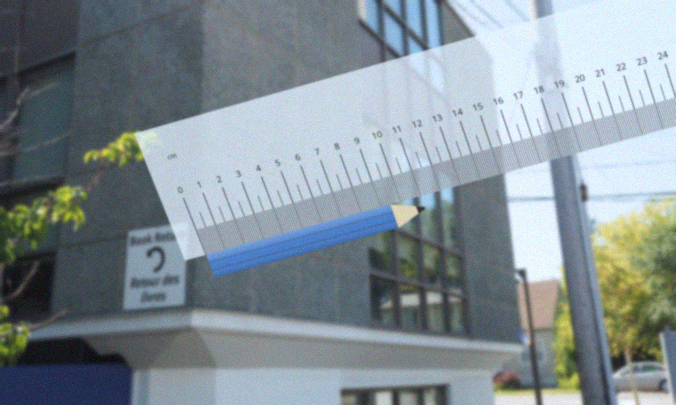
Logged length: 11 cm
